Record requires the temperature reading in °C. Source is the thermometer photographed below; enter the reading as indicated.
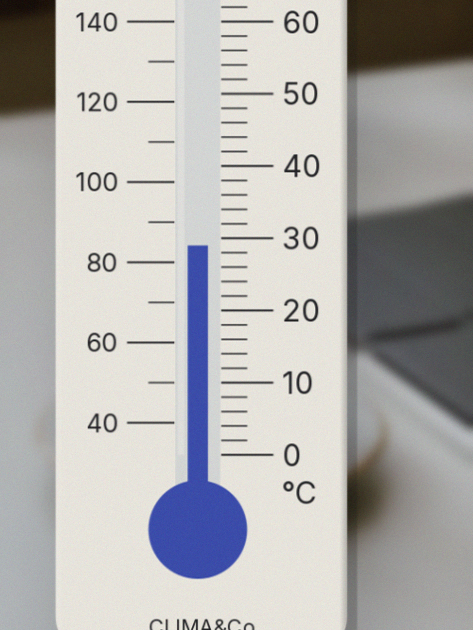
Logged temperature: 29 °C
